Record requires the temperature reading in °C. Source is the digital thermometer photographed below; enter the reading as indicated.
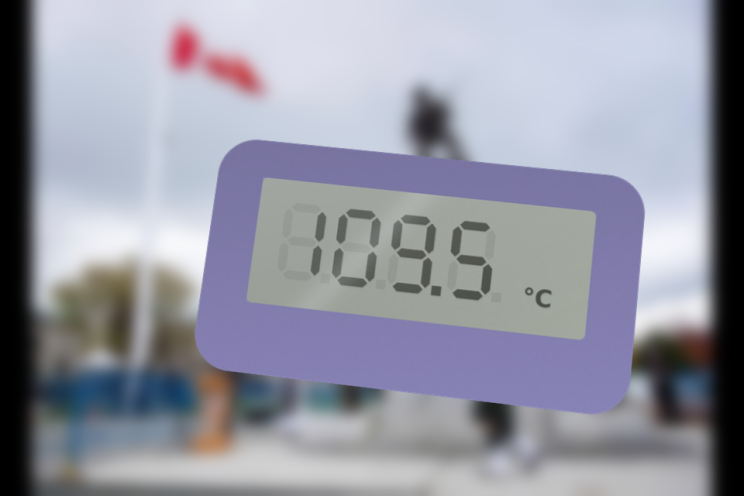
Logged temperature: 109.5 °C
